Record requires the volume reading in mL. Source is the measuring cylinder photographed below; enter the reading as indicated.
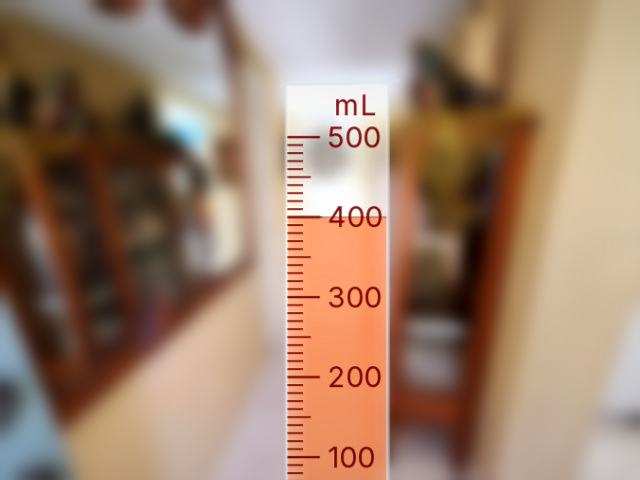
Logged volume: 400 mL
